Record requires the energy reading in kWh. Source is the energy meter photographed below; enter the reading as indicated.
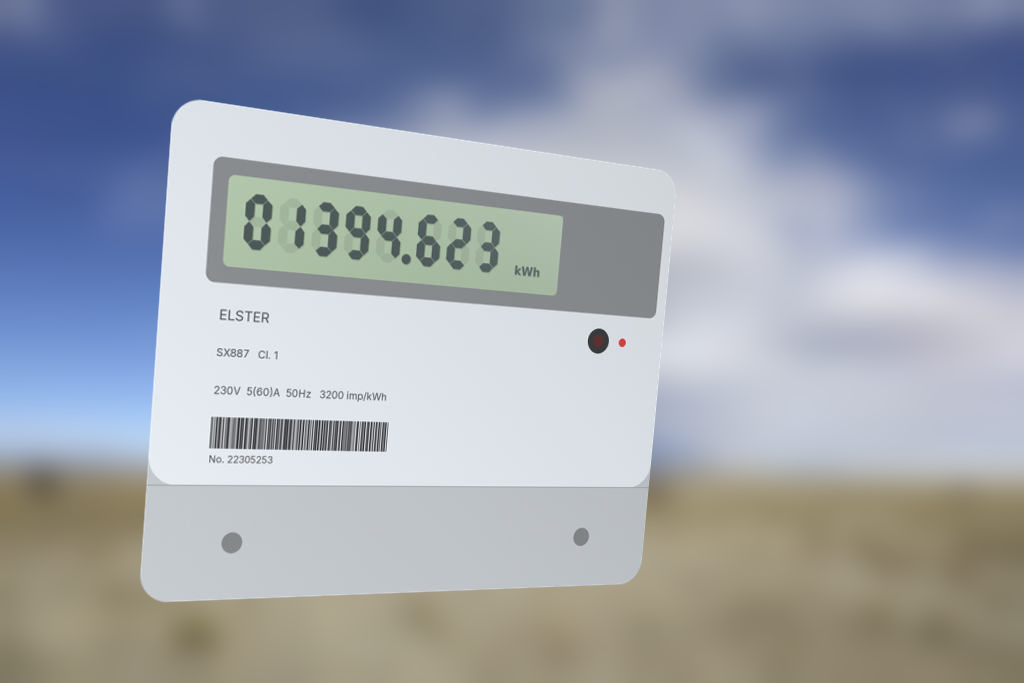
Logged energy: 1394.623 kWh
